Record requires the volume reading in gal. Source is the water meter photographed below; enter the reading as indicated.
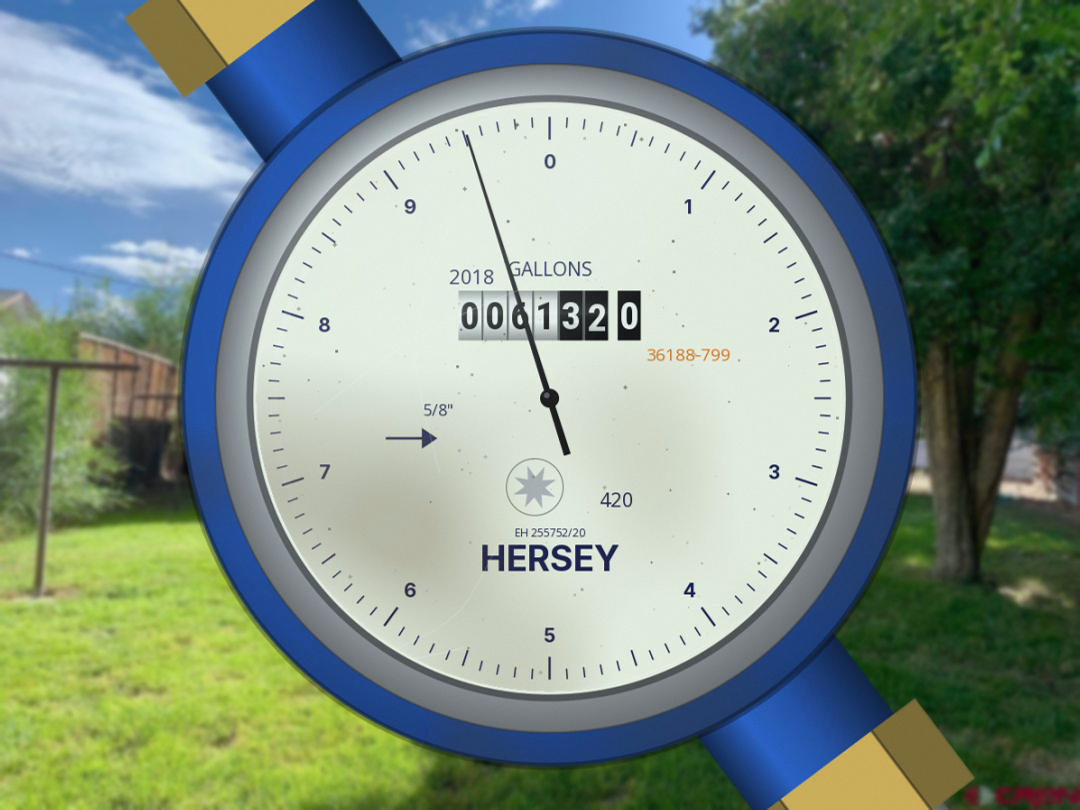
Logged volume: 61319.5 gal
